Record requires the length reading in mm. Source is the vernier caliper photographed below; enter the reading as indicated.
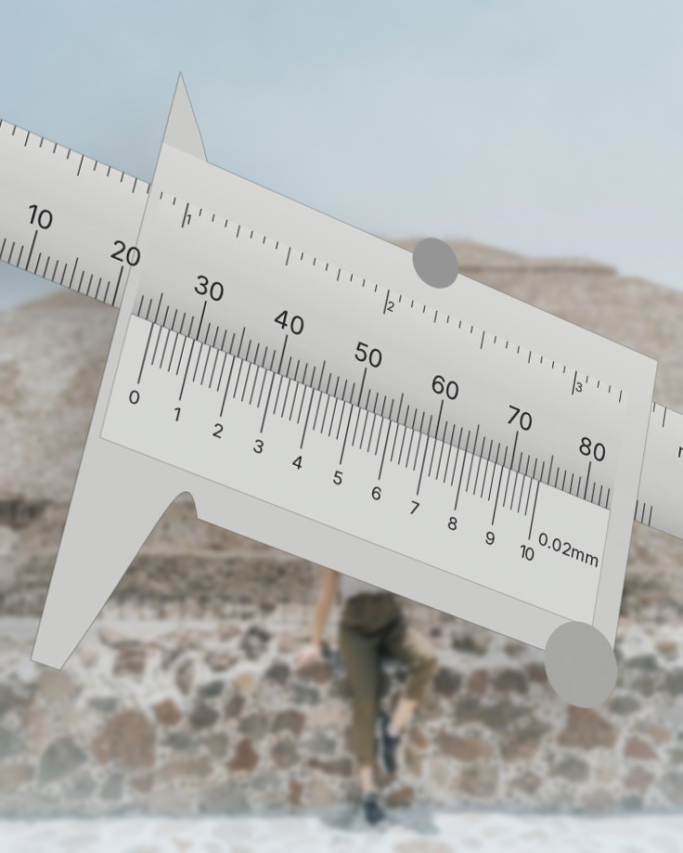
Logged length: 24.8 mm
